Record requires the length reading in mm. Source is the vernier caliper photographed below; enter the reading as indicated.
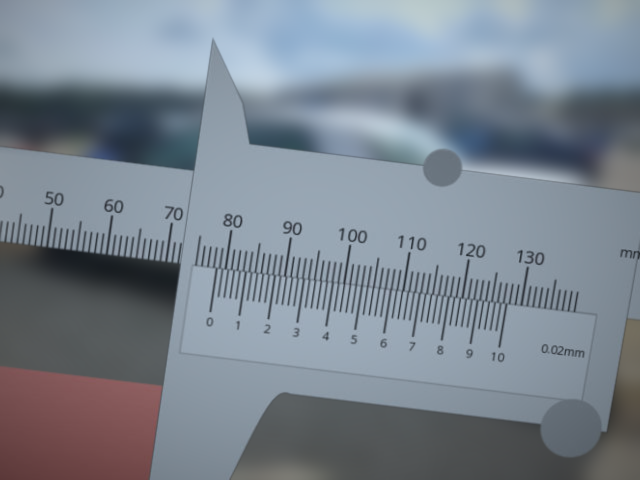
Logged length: 78.5 mm
